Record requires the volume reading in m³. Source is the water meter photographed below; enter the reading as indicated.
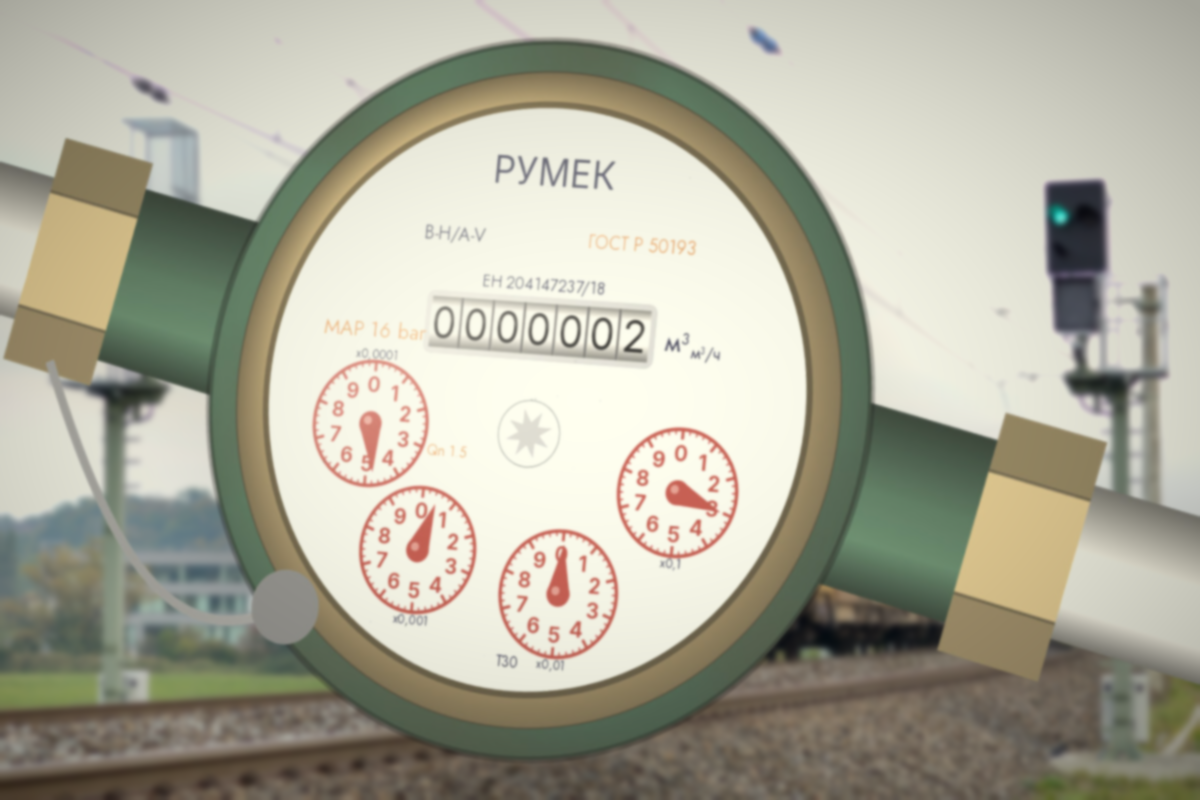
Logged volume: 2.3004 m³
